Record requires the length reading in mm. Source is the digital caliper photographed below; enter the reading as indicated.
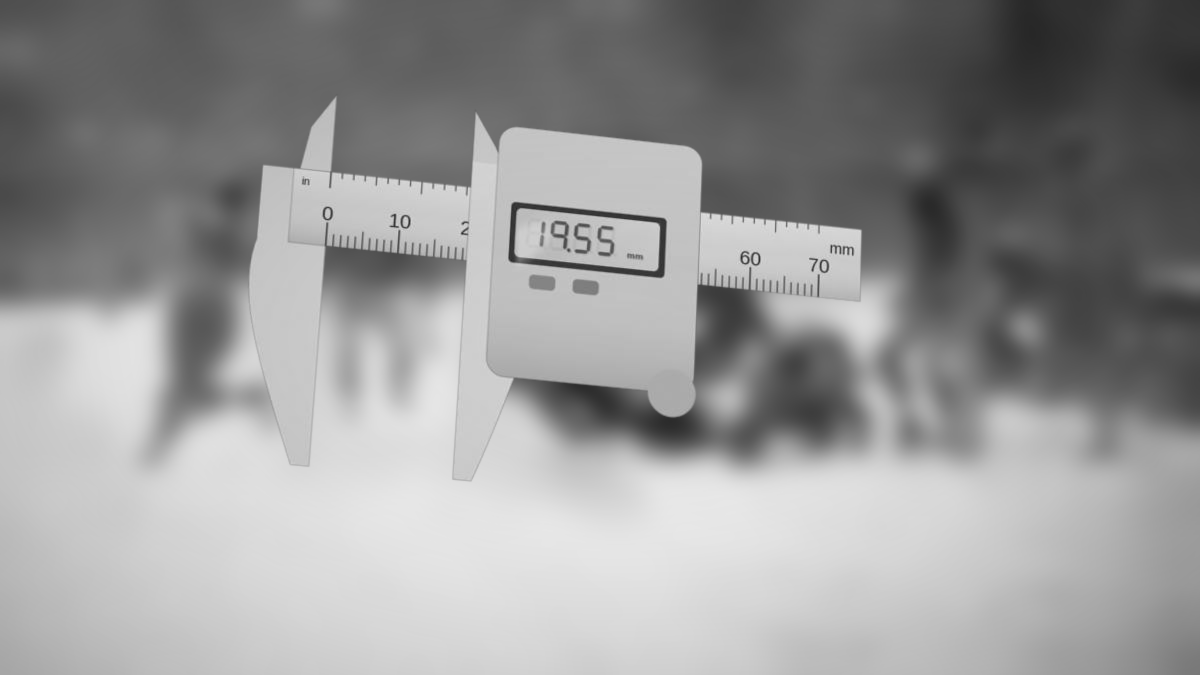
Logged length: 19.55 mm
